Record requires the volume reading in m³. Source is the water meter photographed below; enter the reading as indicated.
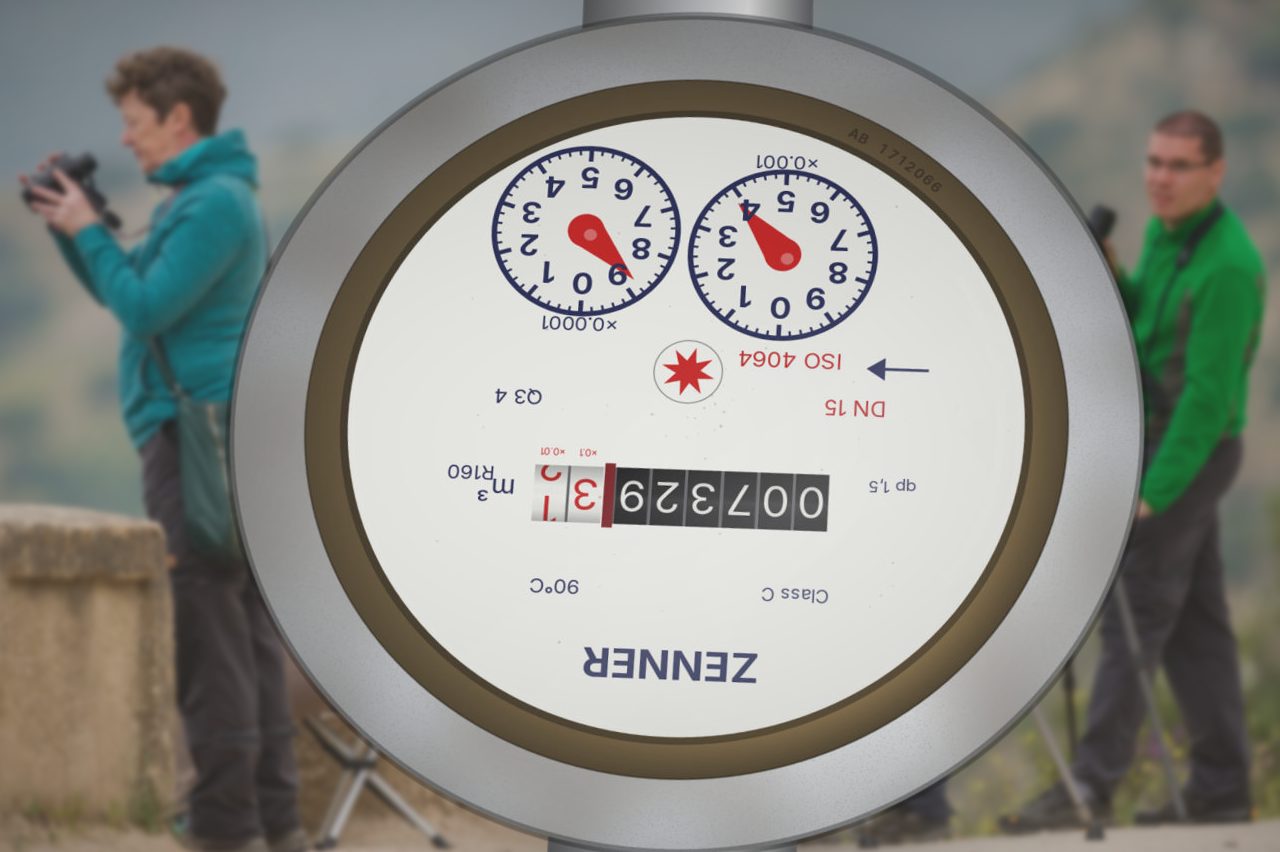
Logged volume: 7329.3138 m³
